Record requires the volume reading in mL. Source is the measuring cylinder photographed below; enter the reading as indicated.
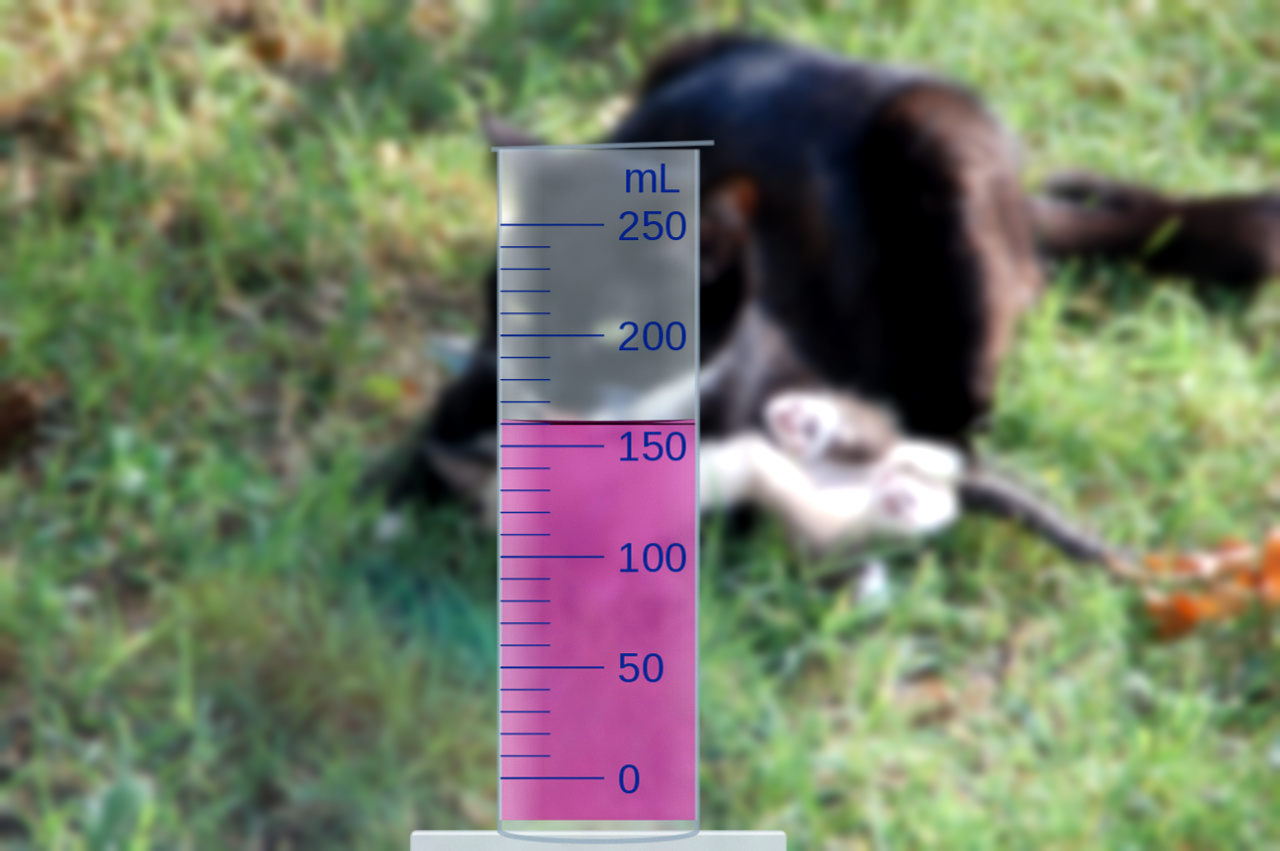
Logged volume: 160 mL
